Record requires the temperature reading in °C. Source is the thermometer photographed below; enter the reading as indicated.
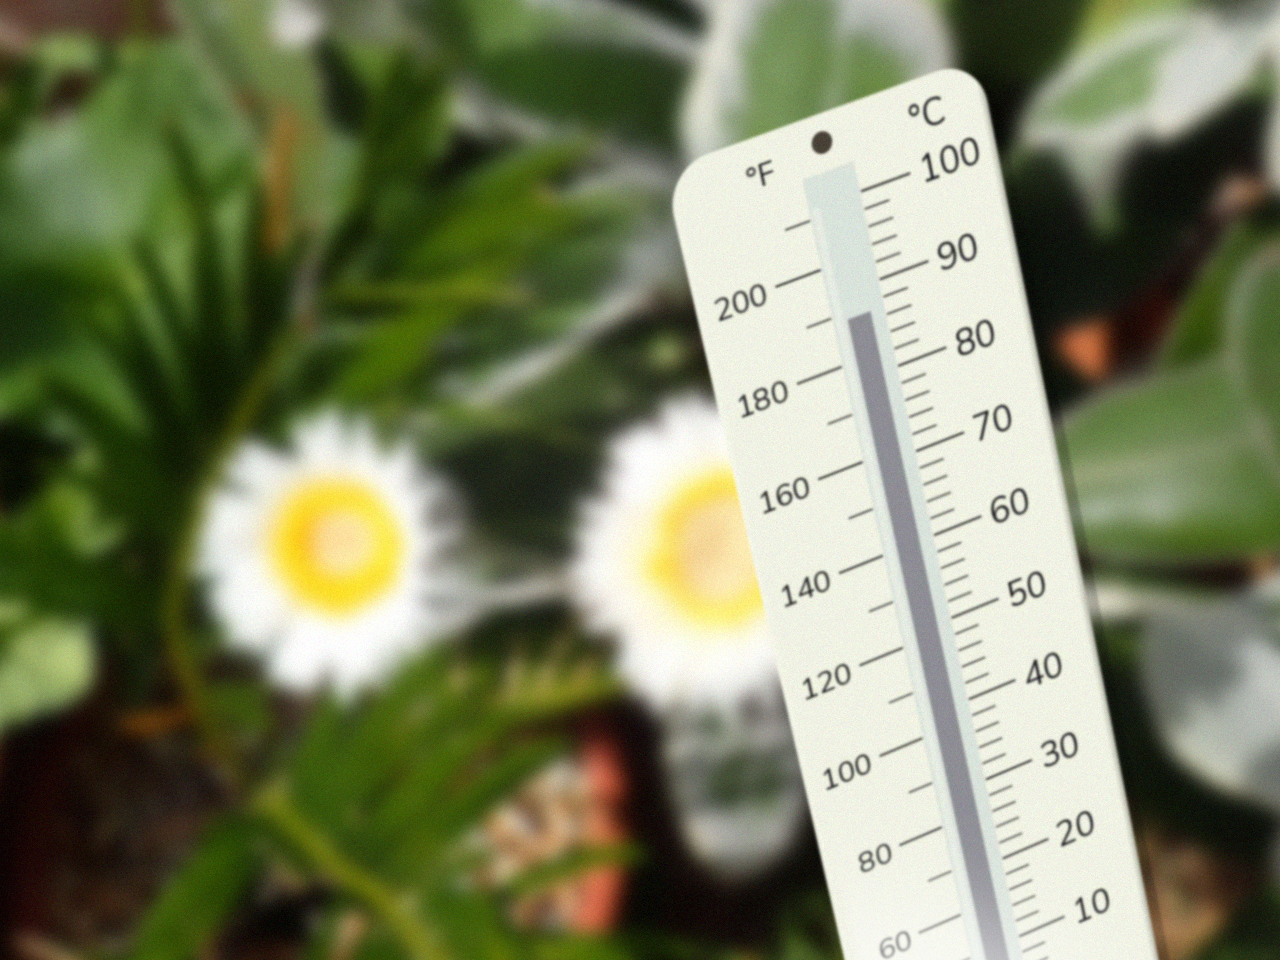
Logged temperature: 87 °C
